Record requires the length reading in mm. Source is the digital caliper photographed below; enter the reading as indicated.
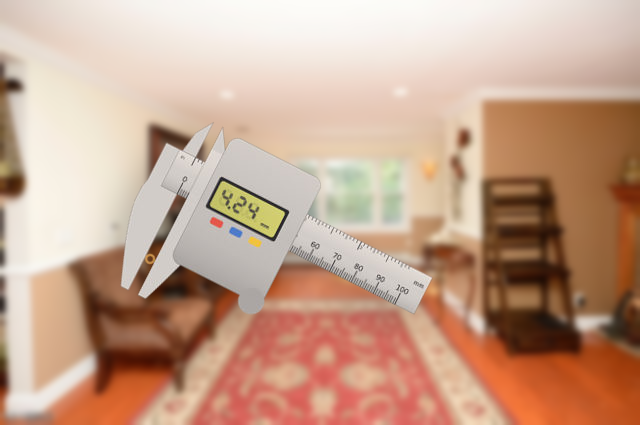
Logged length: 4.24 mm
